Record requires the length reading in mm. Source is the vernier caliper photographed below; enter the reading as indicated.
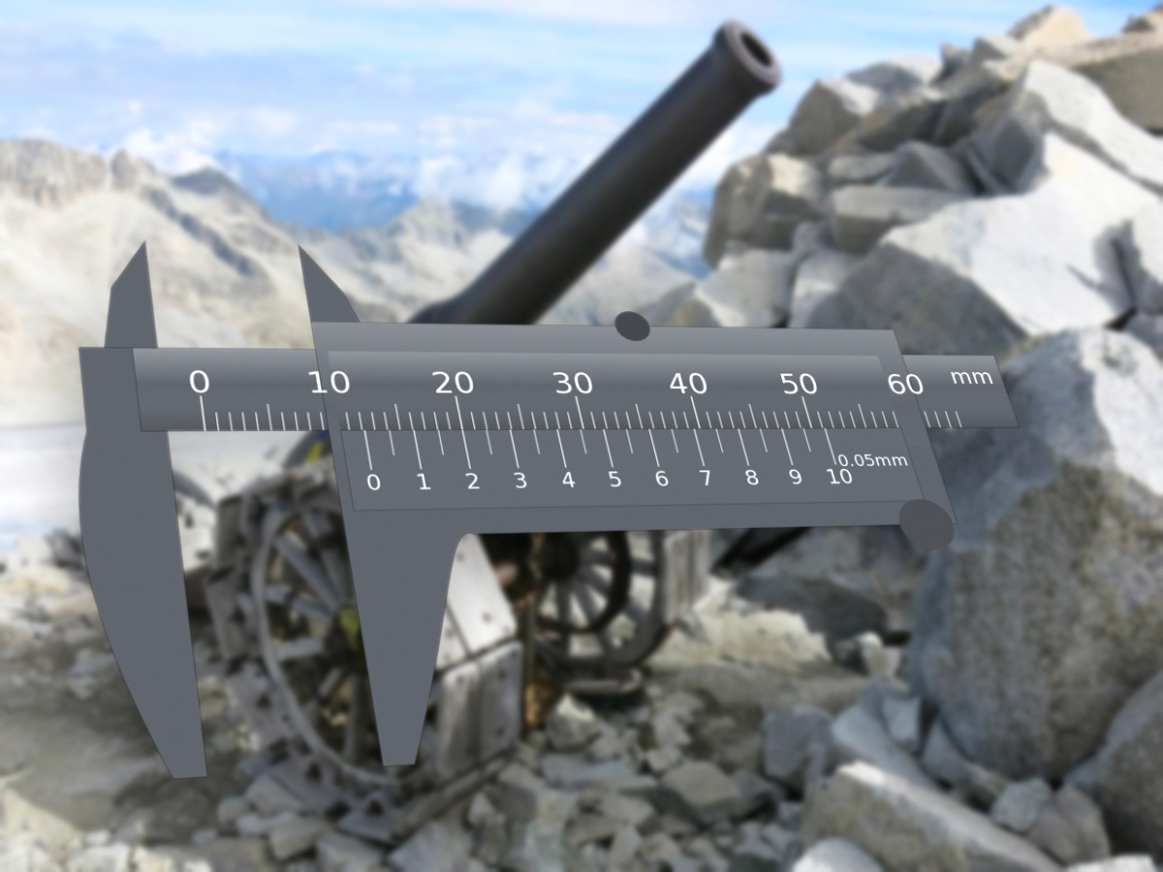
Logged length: 12.2 mm
